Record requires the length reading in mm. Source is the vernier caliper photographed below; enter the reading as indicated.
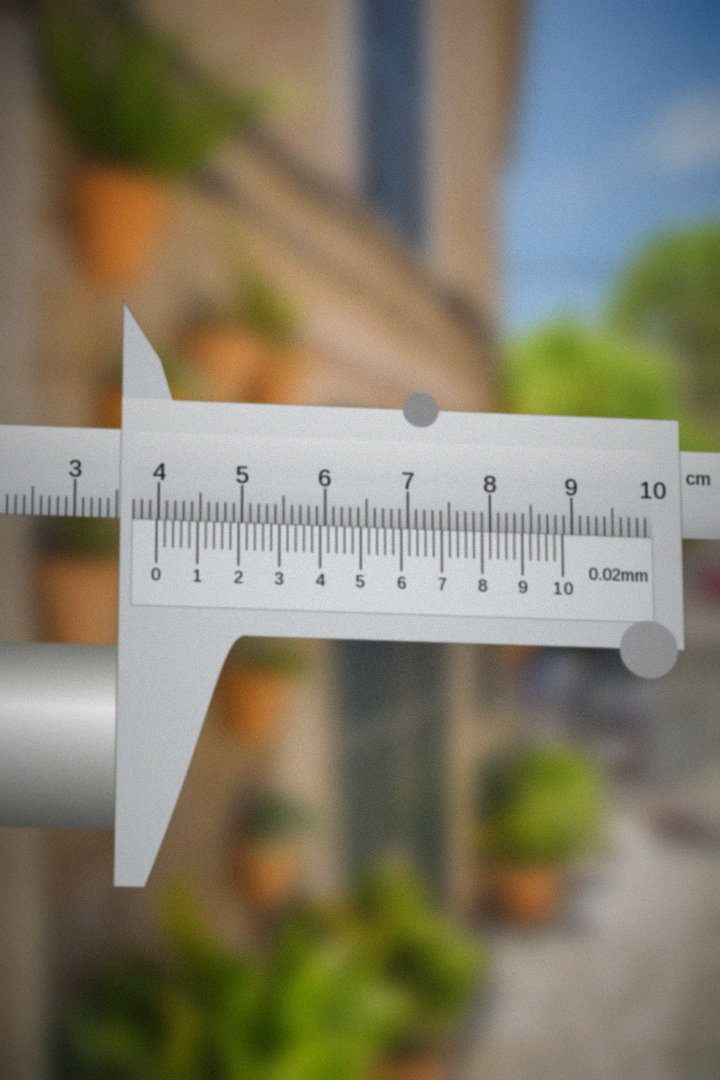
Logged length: 39.8 mm
